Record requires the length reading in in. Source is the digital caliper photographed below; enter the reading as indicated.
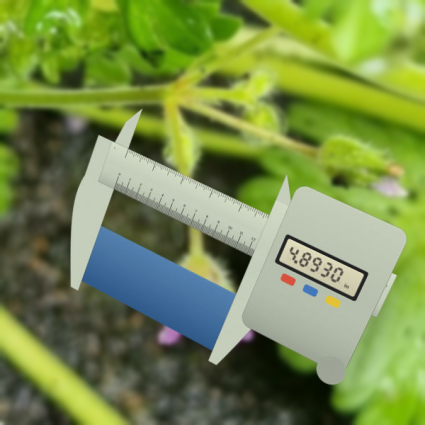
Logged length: 4.8930 in
